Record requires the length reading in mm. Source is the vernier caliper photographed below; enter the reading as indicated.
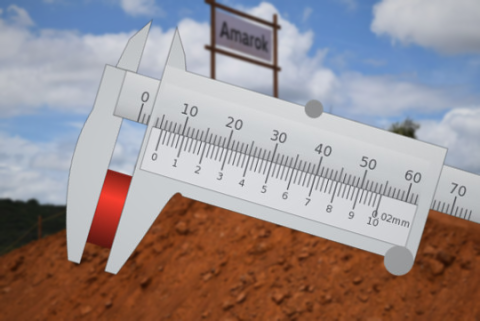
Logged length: 5.5 mm
